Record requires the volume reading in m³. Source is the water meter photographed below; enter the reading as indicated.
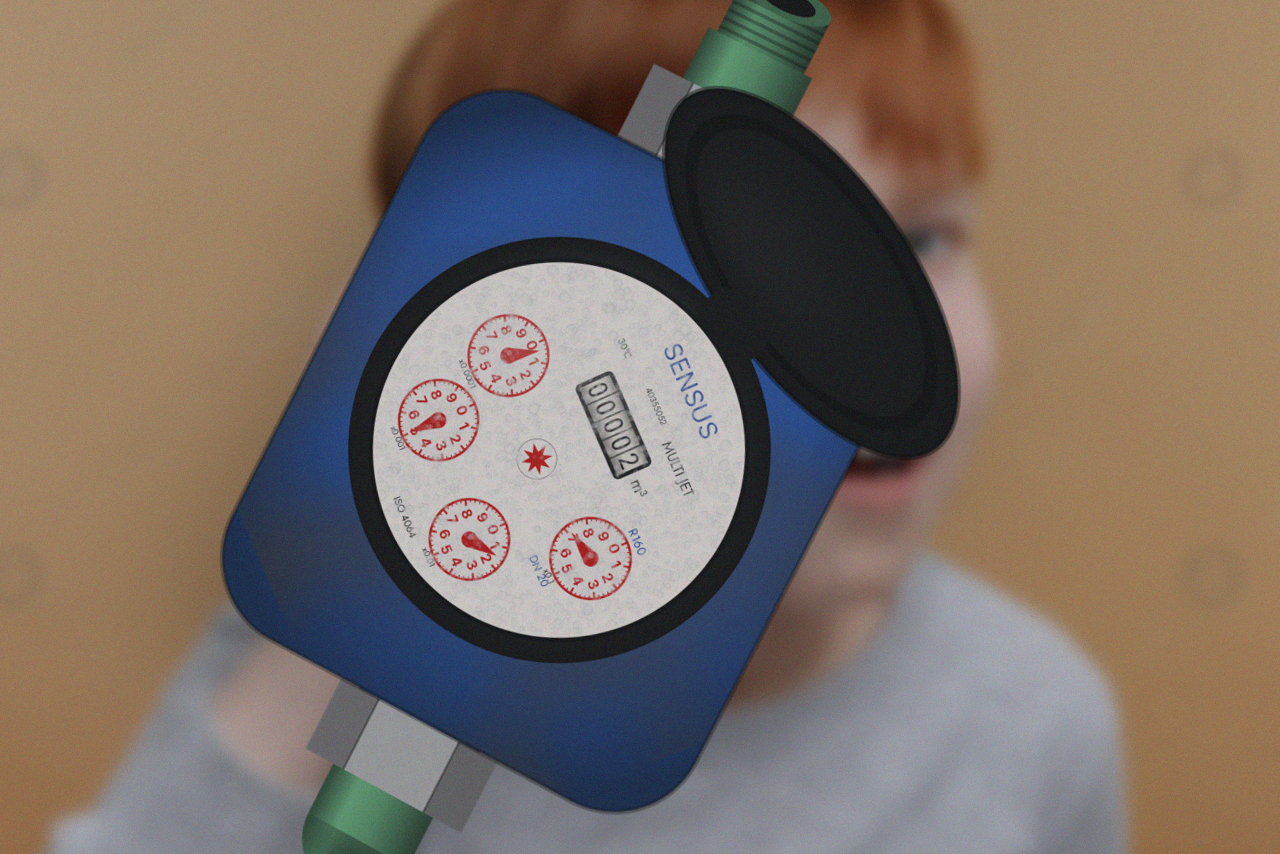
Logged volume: 2.7150 m³
